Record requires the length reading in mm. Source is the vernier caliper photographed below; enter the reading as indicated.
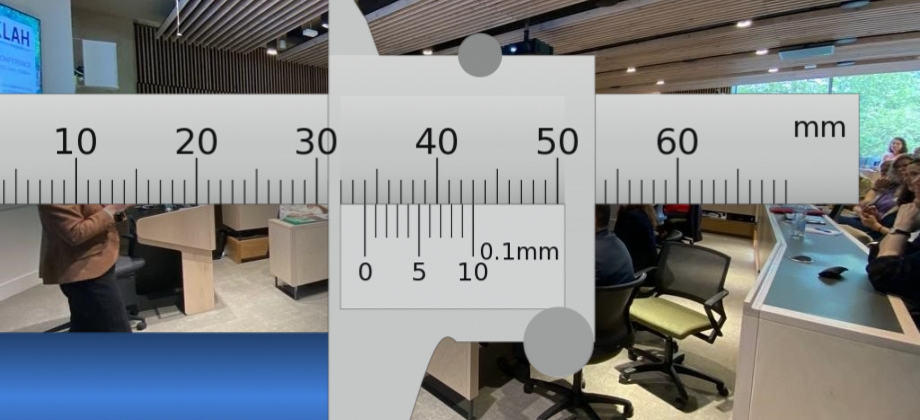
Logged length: 34.0 mm
